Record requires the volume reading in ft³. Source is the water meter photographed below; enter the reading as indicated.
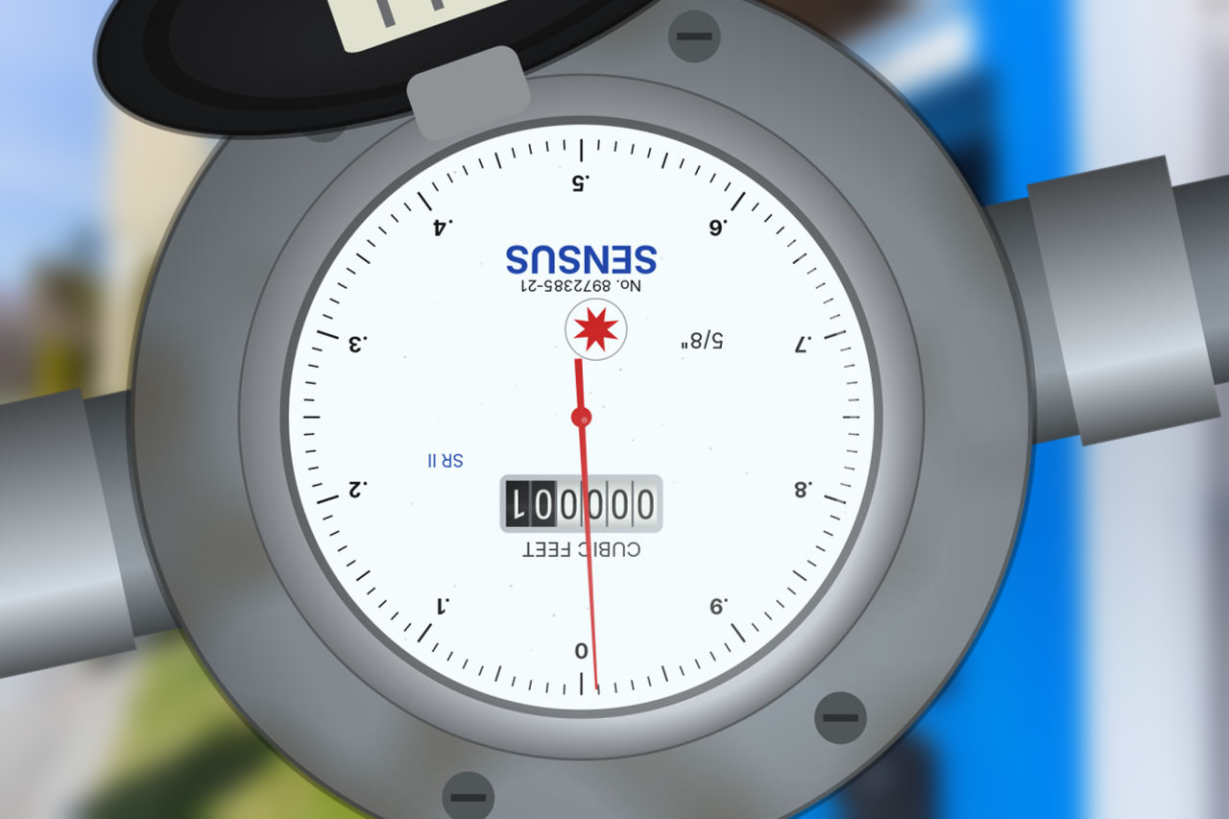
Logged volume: 0.99 ft³
